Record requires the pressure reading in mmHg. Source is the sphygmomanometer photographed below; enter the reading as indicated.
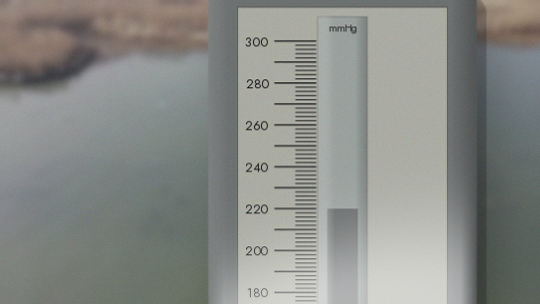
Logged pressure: 220 mmHg
